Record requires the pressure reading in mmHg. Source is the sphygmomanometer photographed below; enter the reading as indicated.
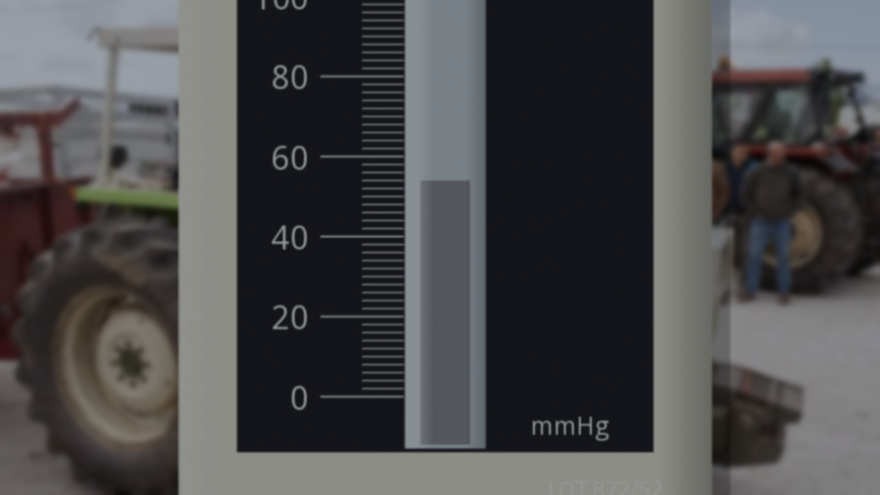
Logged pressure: 54 mmHg
